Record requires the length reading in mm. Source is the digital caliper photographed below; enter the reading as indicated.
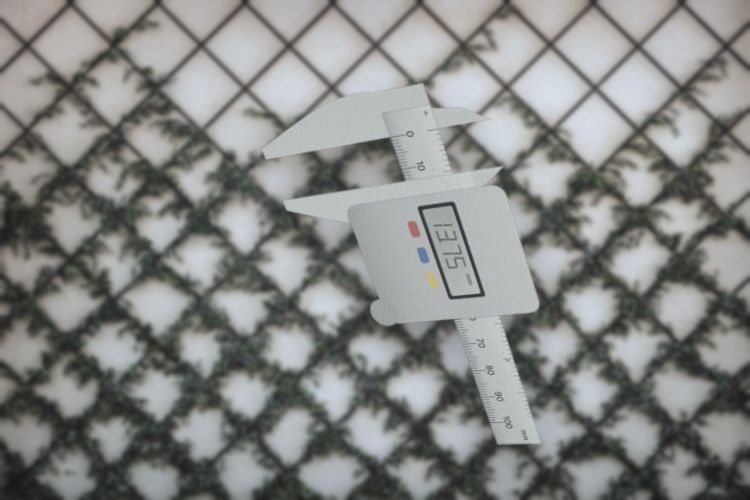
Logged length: 13.75 mm
